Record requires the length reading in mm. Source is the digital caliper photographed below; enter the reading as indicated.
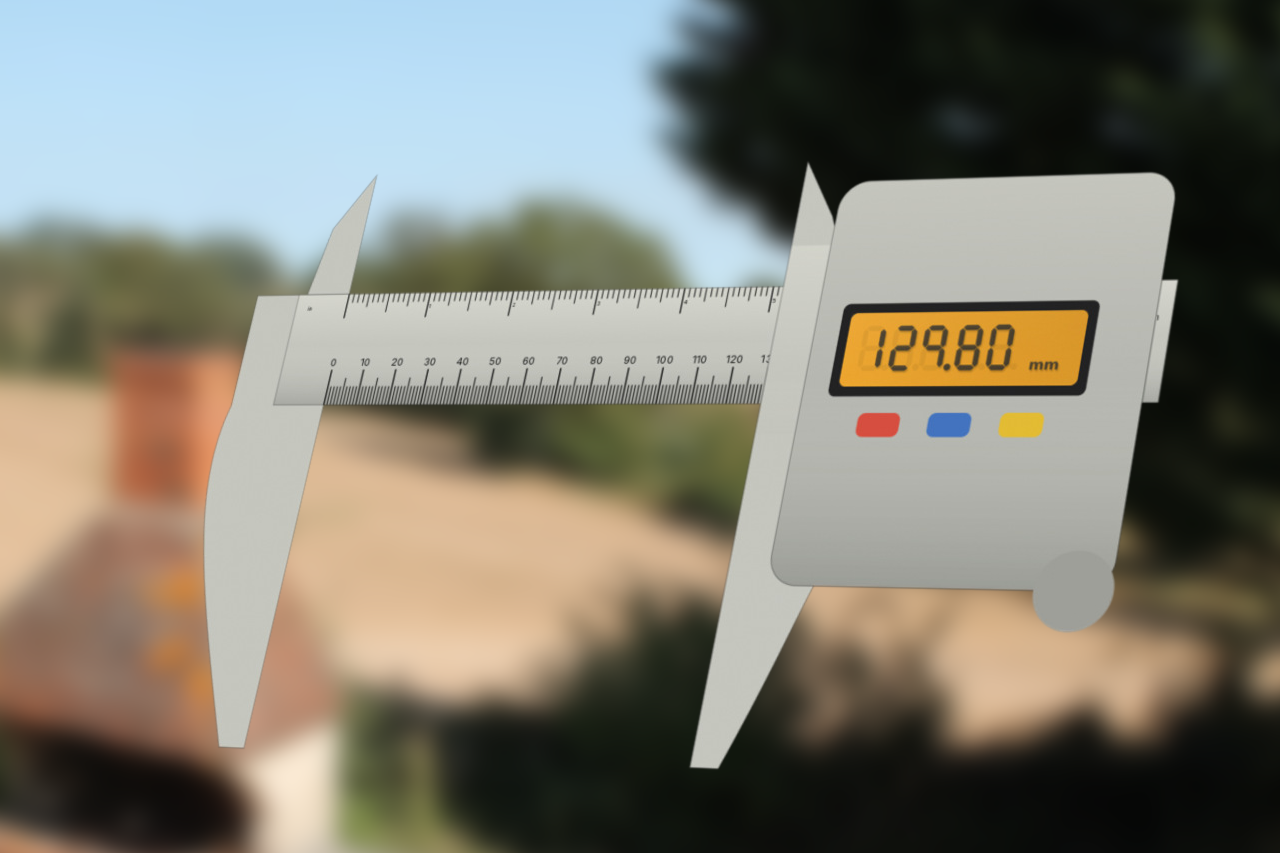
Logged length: 129.80 mm
